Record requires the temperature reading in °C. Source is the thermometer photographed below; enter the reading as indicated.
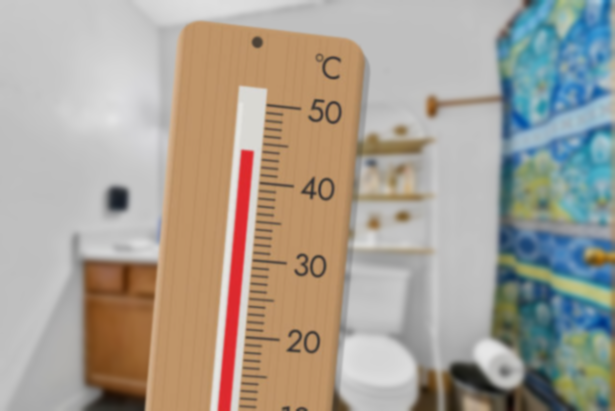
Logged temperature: 44 °C
